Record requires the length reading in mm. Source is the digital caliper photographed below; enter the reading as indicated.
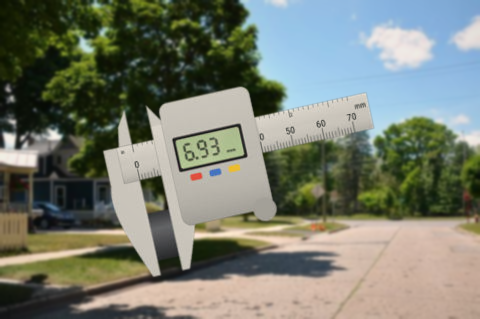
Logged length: 6.93 mm
